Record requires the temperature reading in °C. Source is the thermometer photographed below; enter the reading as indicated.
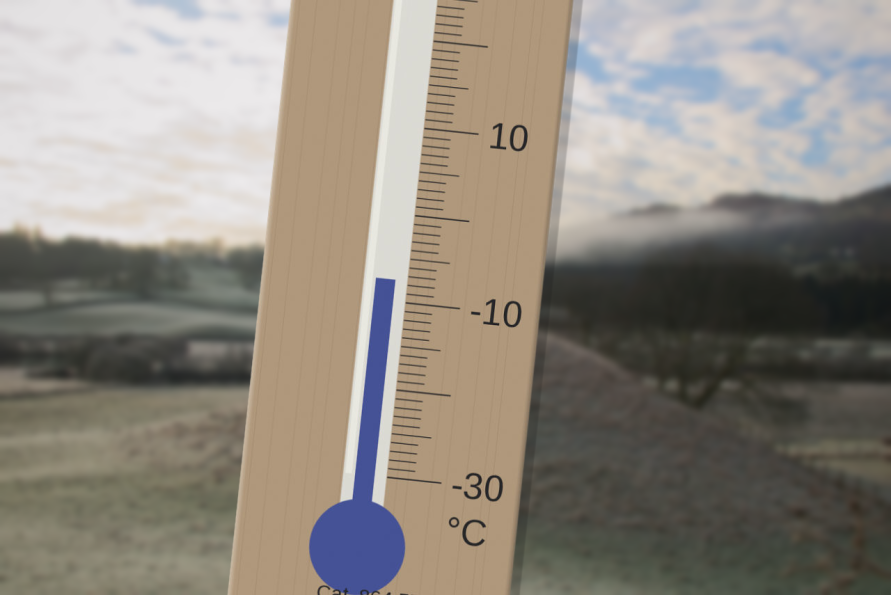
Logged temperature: -7.5 °C
